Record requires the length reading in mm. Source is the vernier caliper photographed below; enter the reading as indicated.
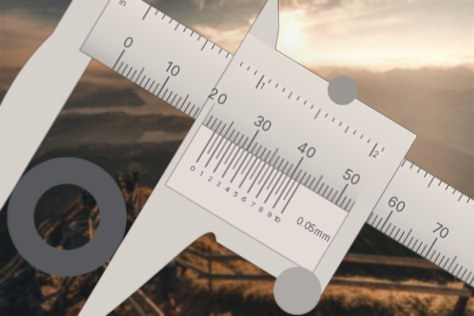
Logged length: 23.0 mm
